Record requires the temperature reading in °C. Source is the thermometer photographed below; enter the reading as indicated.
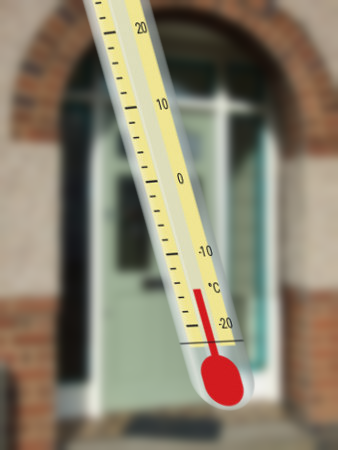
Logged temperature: -15 °C
